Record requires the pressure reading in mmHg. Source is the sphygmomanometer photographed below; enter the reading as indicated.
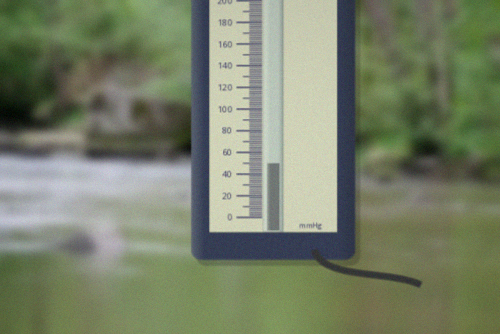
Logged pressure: 50 mmHg
